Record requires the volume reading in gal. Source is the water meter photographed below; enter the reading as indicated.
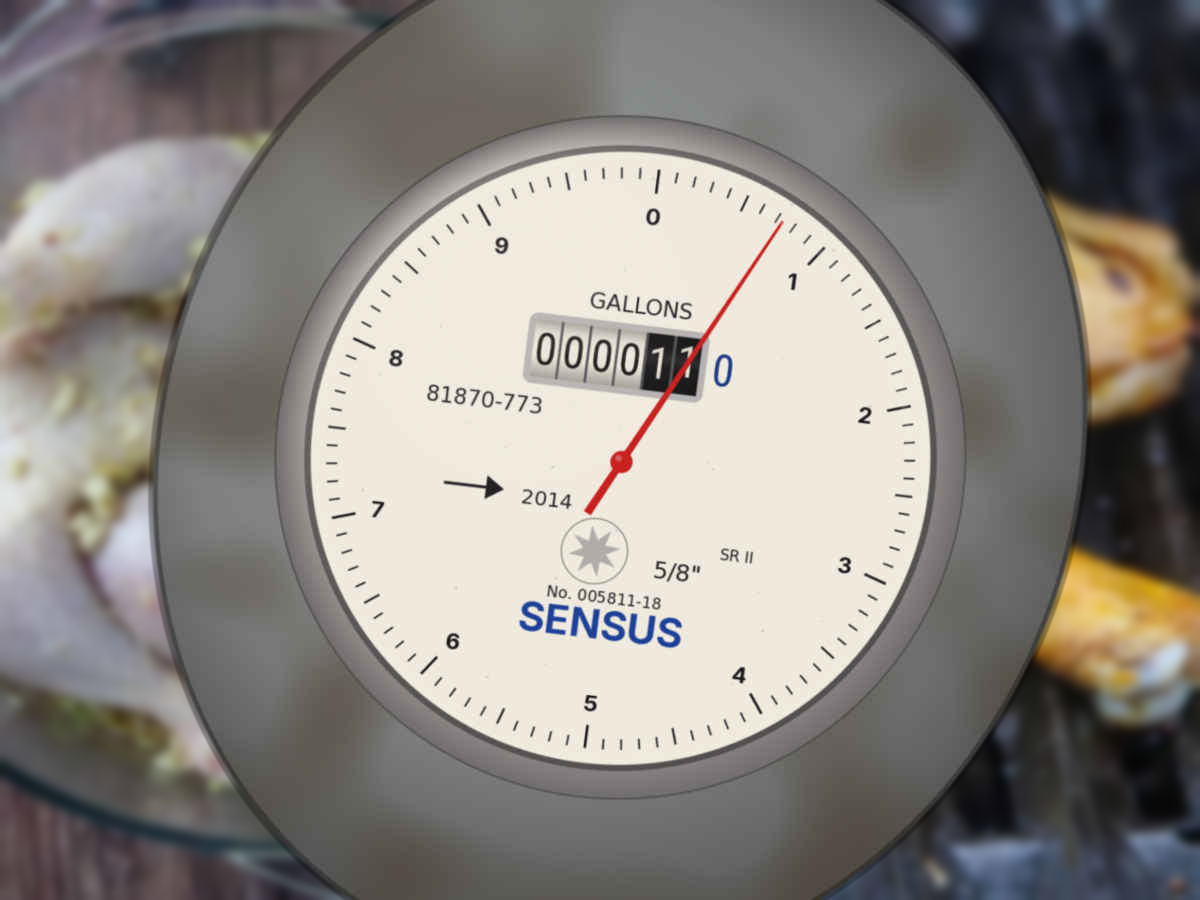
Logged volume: 110.7 gal
